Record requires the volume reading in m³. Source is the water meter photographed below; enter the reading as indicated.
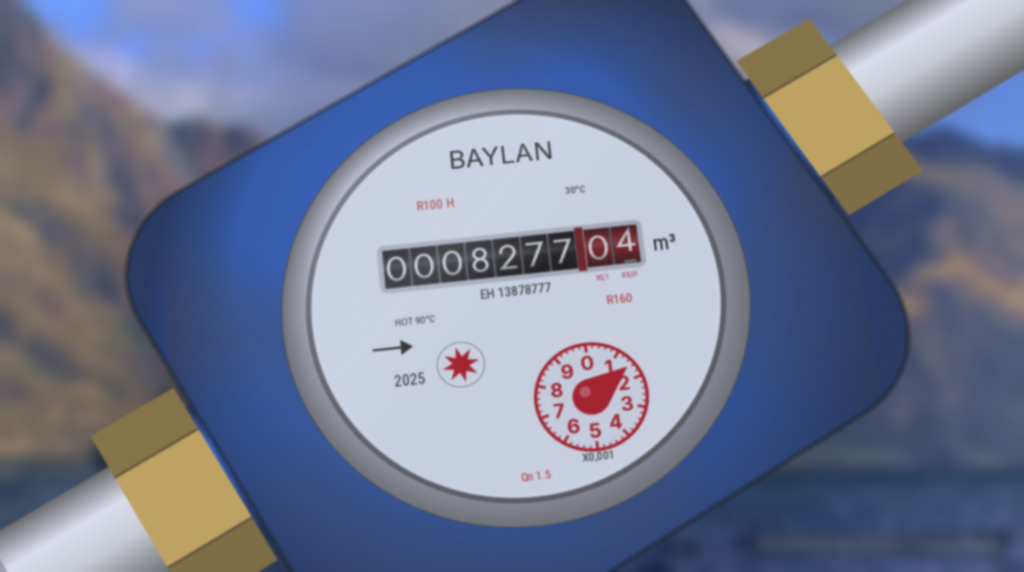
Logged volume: 8277.041 m³
